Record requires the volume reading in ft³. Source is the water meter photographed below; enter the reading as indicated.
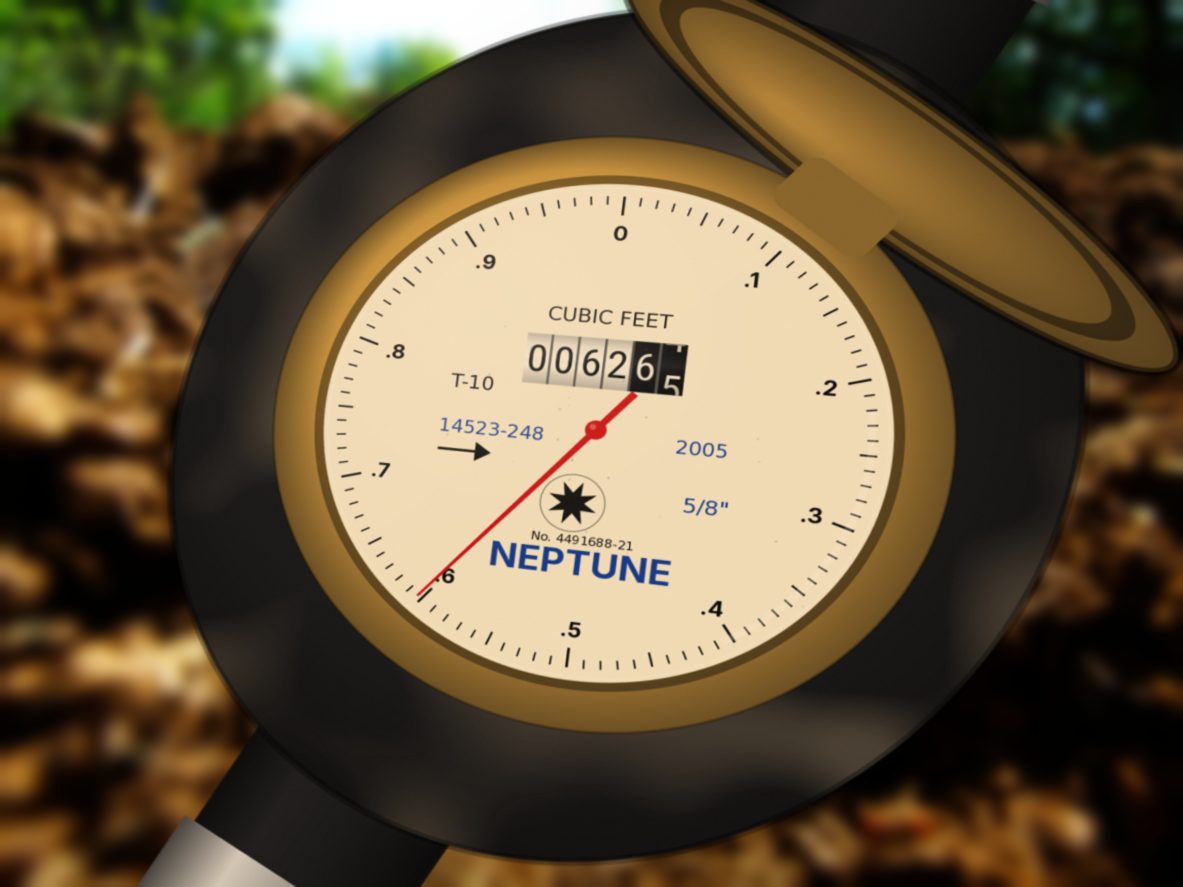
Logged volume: 6264.60 ft³
